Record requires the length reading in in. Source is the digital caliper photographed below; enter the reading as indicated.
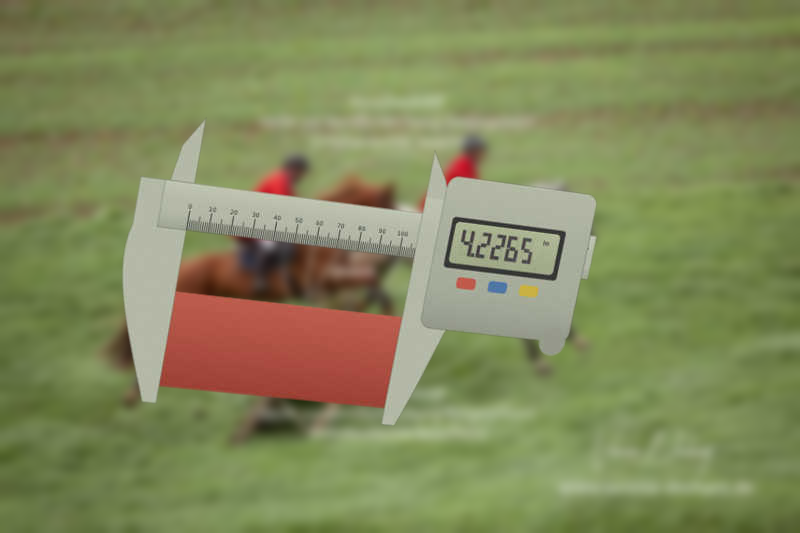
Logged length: 4.2265 in
